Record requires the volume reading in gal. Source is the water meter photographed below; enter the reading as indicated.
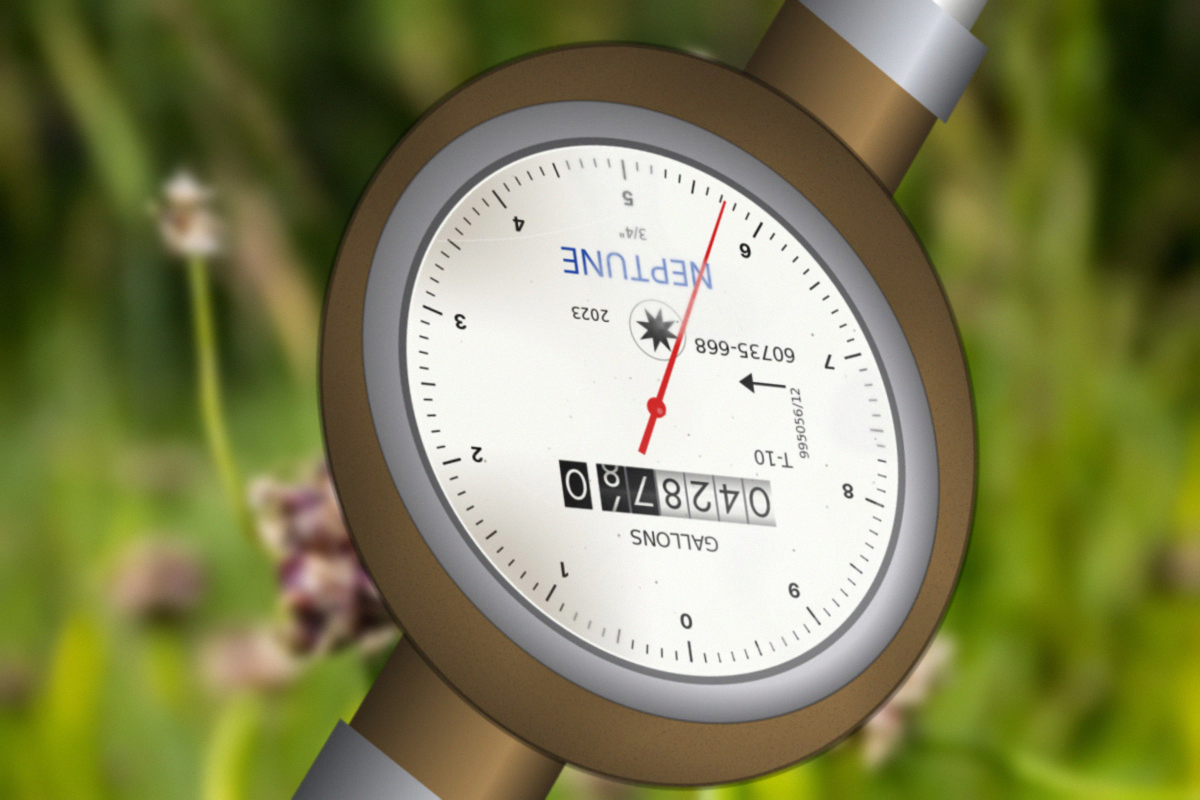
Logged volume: 428775.7 gal
